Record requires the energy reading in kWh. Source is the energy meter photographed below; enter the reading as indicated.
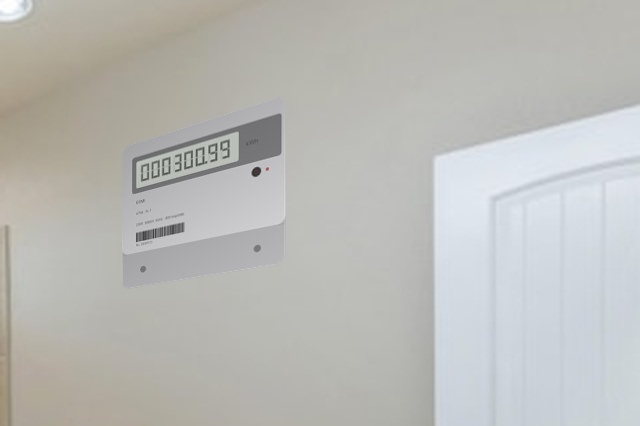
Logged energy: 300.99 kWh
